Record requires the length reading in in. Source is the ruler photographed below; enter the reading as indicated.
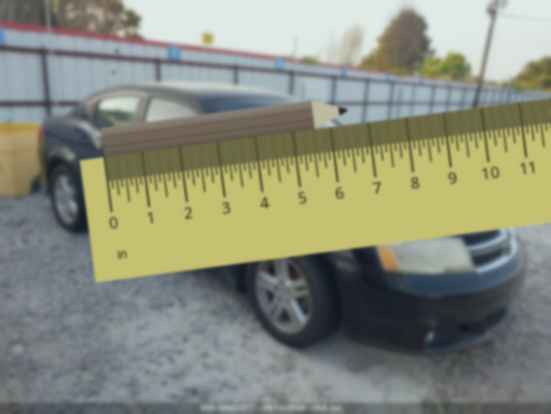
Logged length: 6.5 in
